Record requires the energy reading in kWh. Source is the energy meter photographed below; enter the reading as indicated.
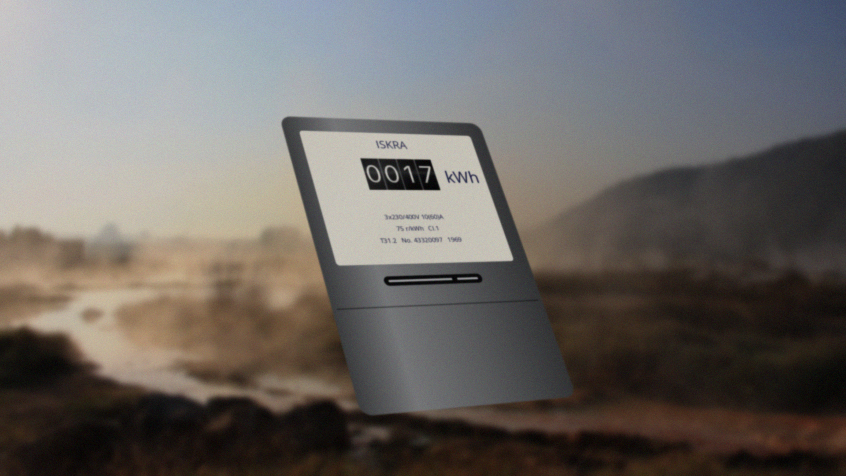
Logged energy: 17 kWh
